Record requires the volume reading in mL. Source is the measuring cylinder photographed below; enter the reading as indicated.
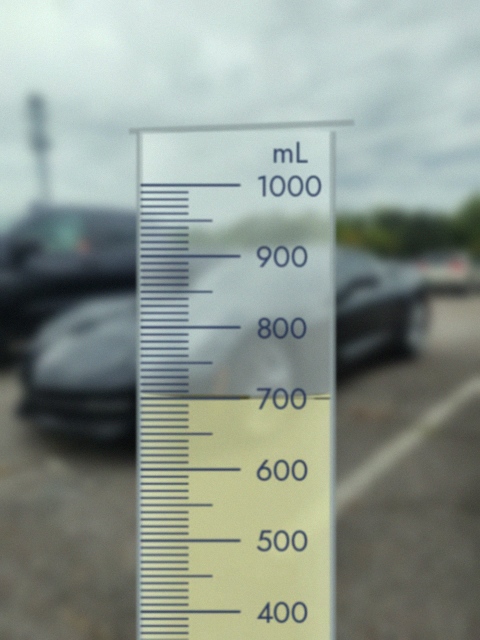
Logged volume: 700 mL
